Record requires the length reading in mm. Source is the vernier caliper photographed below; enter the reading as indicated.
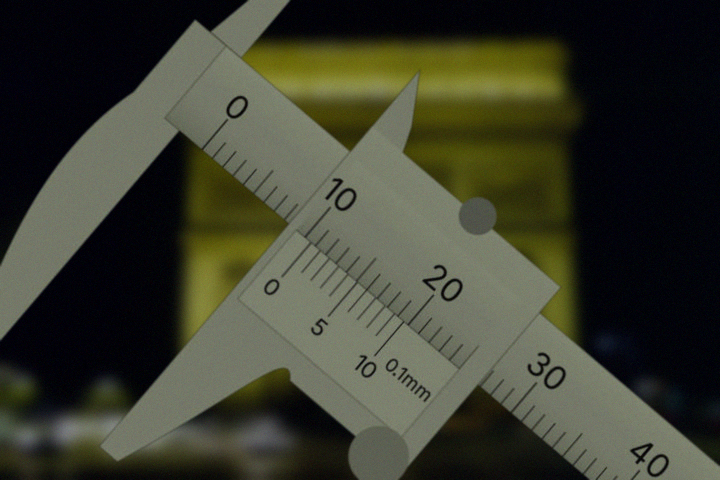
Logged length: 10.6 mm
